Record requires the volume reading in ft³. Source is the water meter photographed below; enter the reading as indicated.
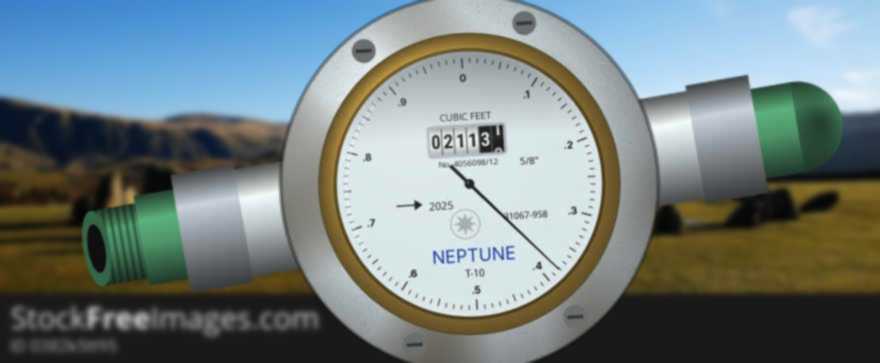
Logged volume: 21131.38 ft³
